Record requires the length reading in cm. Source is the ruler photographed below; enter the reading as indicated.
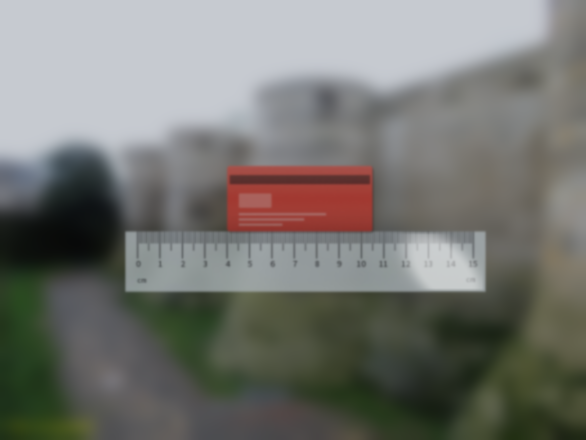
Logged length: 6.5 cm
